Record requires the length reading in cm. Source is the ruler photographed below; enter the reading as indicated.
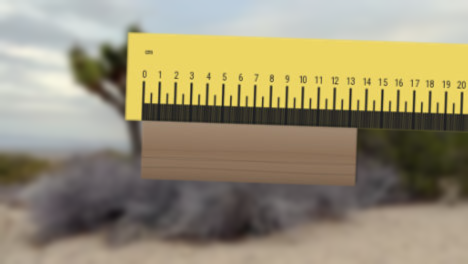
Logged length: 13.5 cm
